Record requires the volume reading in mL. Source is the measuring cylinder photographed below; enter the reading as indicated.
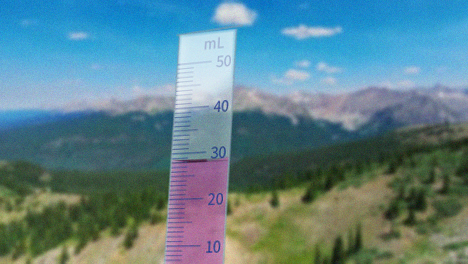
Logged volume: 28 mL
